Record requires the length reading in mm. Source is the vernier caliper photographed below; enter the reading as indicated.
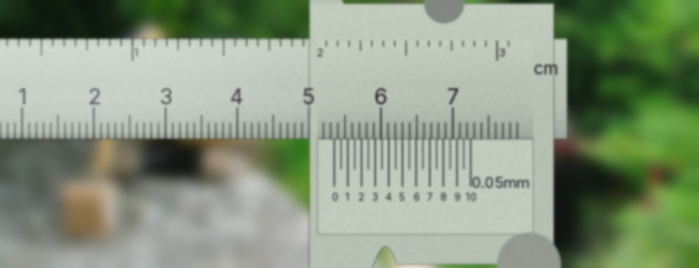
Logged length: 53.5 mm
